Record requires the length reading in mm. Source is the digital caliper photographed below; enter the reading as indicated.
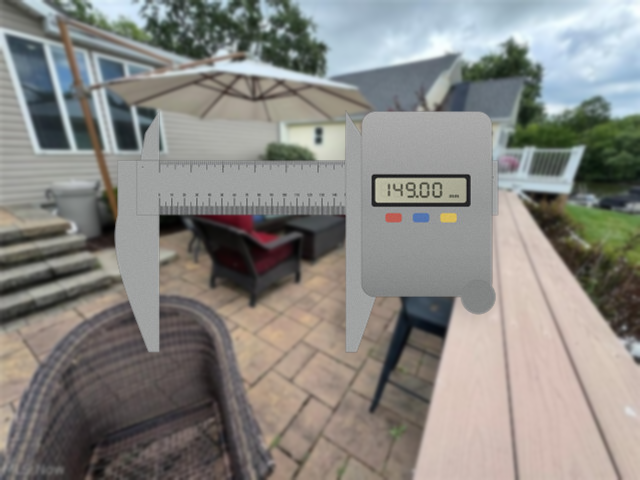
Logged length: 149.00 mm
